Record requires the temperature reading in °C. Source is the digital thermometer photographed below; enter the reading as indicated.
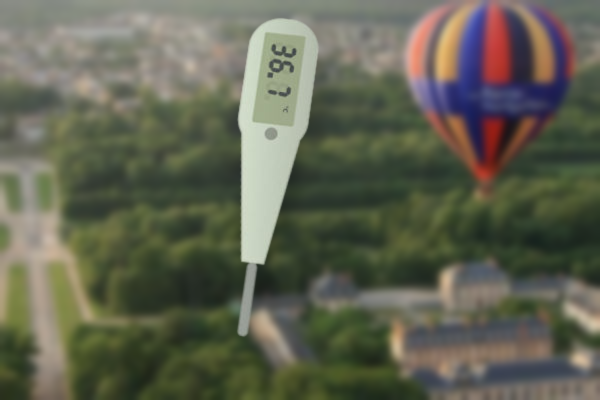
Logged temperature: 36.7 °C
